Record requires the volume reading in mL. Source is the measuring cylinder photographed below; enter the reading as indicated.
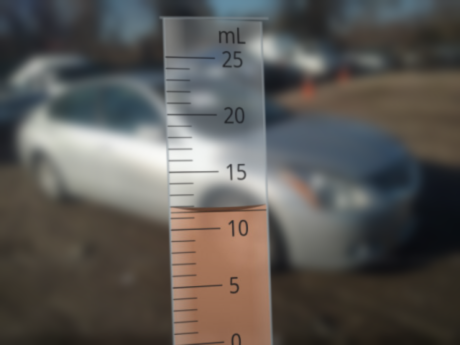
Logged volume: 11.5 mL
